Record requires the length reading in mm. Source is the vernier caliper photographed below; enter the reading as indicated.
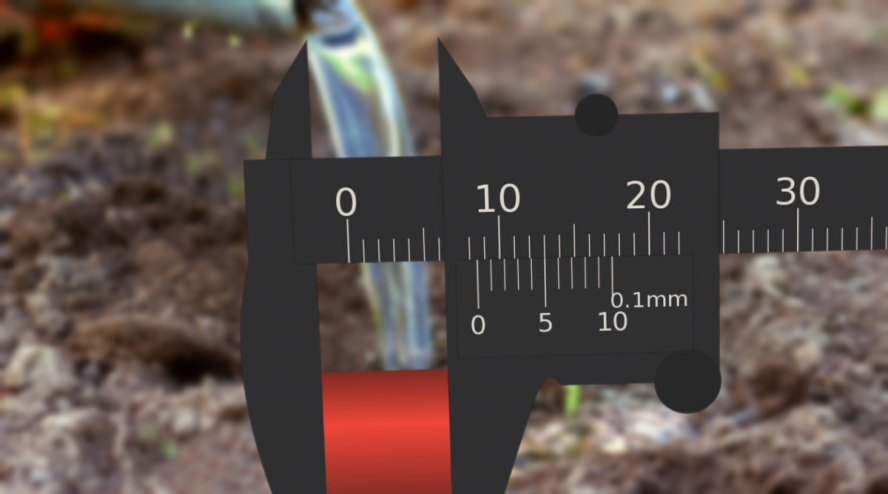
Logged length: 8.5 mm
